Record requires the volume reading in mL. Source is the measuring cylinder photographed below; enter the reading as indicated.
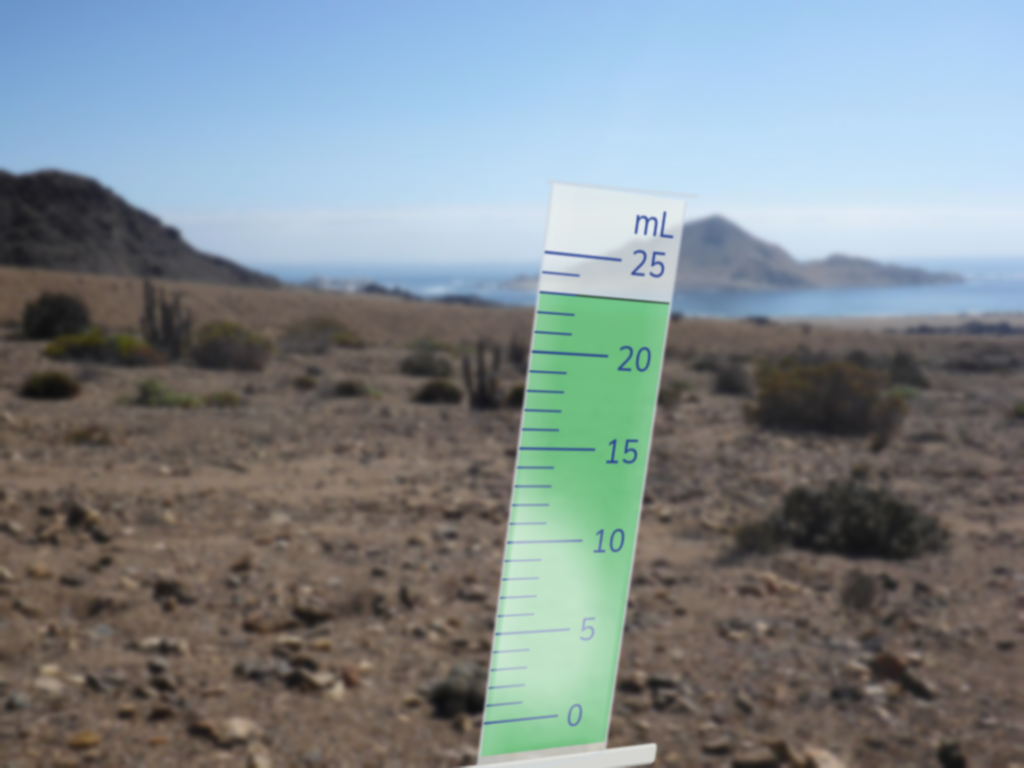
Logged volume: 23 mL
